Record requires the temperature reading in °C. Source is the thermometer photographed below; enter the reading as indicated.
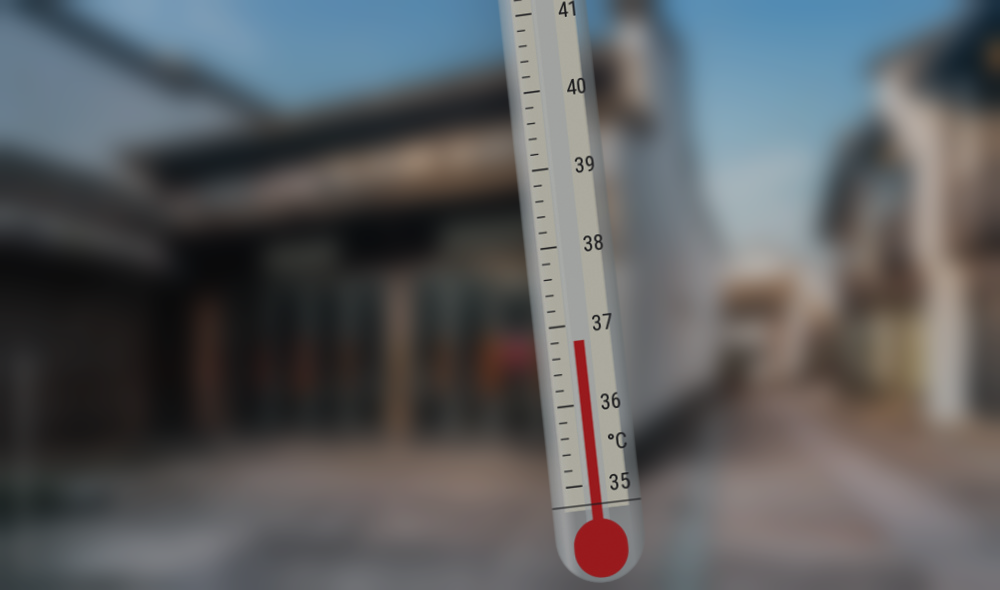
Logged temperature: 36.8 °C
